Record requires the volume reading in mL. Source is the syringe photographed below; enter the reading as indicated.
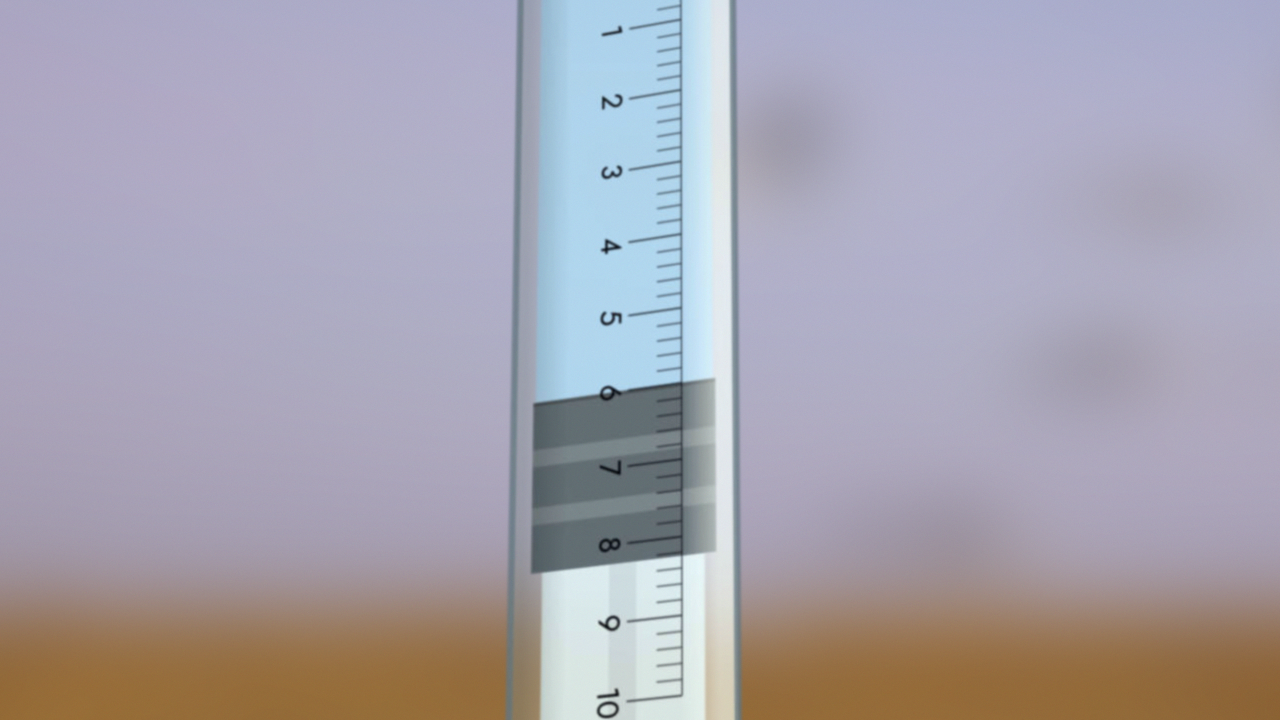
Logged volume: 6 mL
